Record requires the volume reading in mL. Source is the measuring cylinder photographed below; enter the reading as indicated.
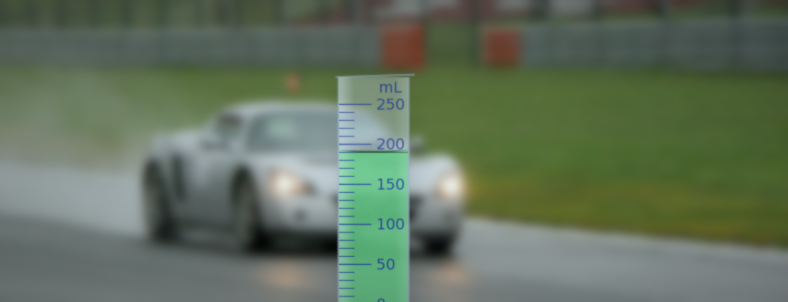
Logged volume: 190 mL
